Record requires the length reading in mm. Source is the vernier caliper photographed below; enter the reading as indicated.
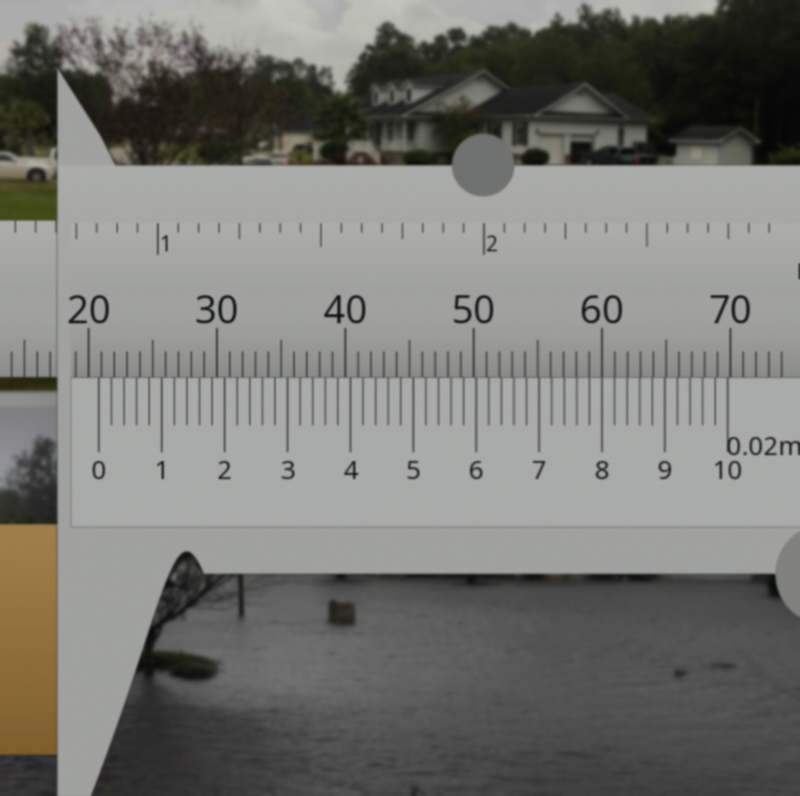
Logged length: 20.8 mm
